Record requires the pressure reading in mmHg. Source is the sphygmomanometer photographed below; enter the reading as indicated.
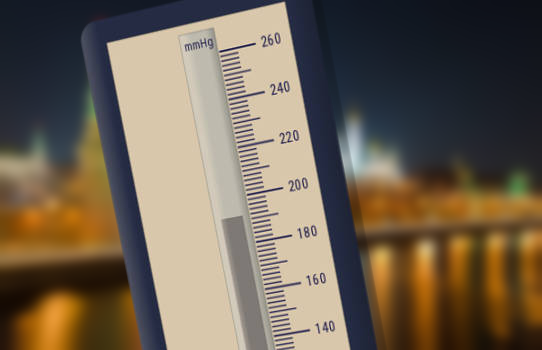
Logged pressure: 192 mmHg
